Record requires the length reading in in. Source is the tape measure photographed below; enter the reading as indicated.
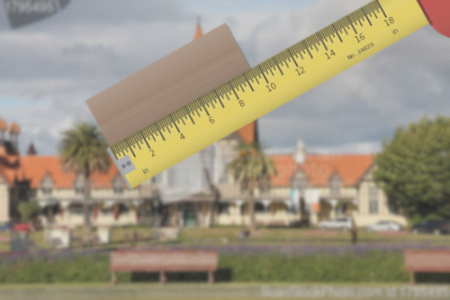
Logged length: 9.5 in
